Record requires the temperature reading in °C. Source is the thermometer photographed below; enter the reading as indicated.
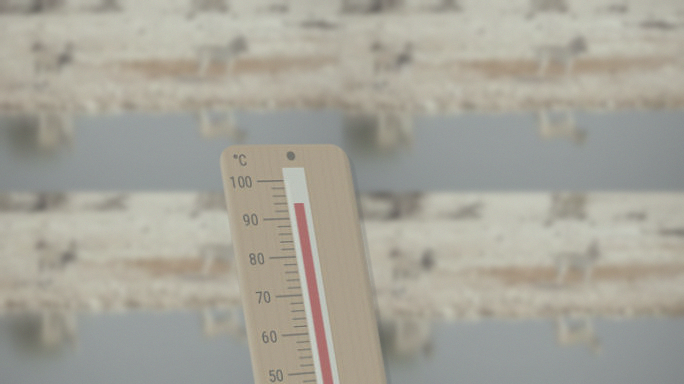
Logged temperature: 94 °C
